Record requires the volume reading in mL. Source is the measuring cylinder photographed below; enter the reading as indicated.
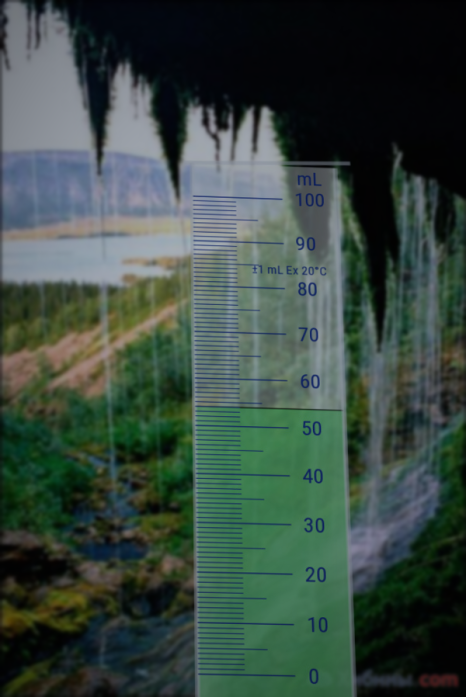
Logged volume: 54 mL
